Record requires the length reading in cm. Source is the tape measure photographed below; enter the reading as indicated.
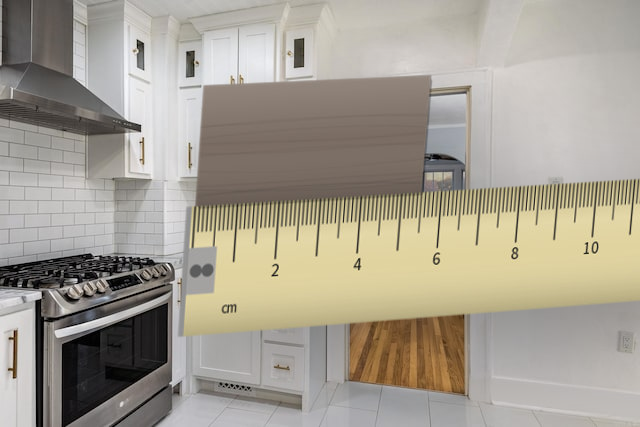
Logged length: 5.5 cm
